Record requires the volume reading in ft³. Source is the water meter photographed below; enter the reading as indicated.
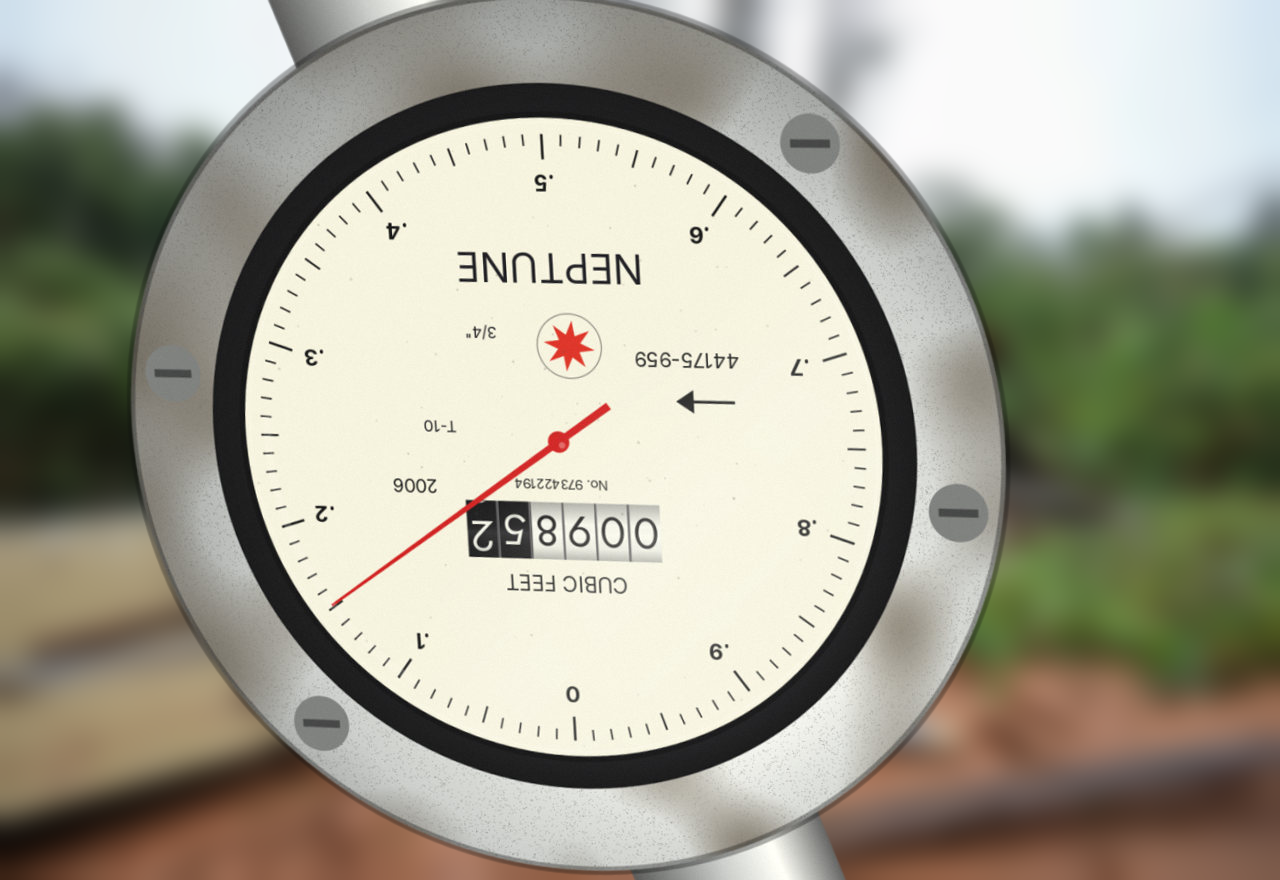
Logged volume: 9852.15 ft³
